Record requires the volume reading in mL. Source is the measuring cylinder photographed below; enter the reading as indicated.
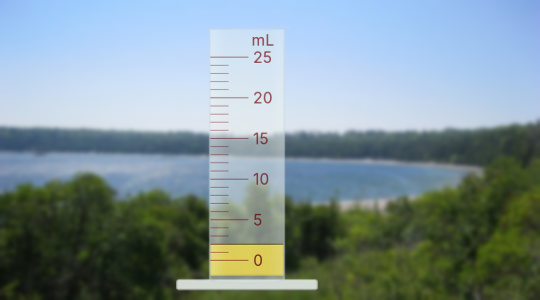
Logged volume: 2 mL
